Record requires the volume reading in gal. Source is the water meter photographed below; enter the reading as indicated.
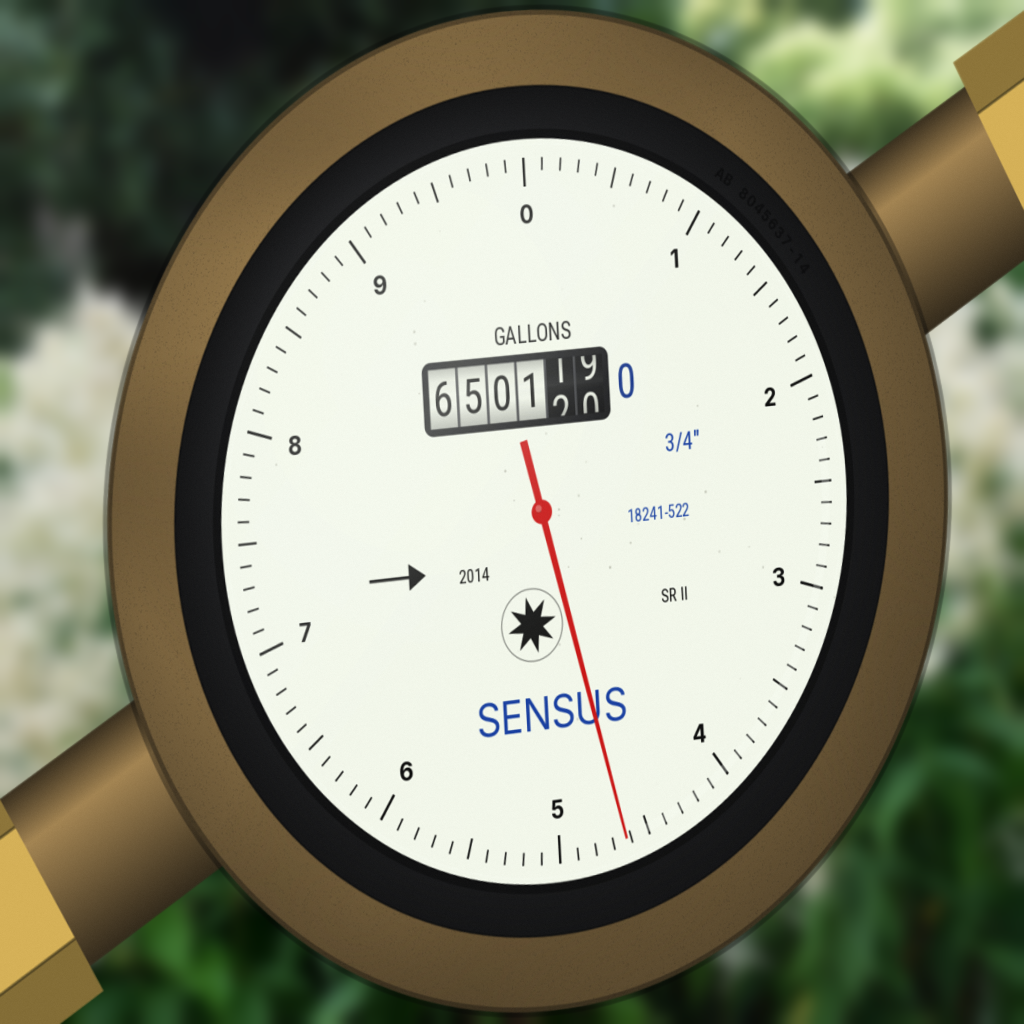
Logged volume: 6501194.6 gal
